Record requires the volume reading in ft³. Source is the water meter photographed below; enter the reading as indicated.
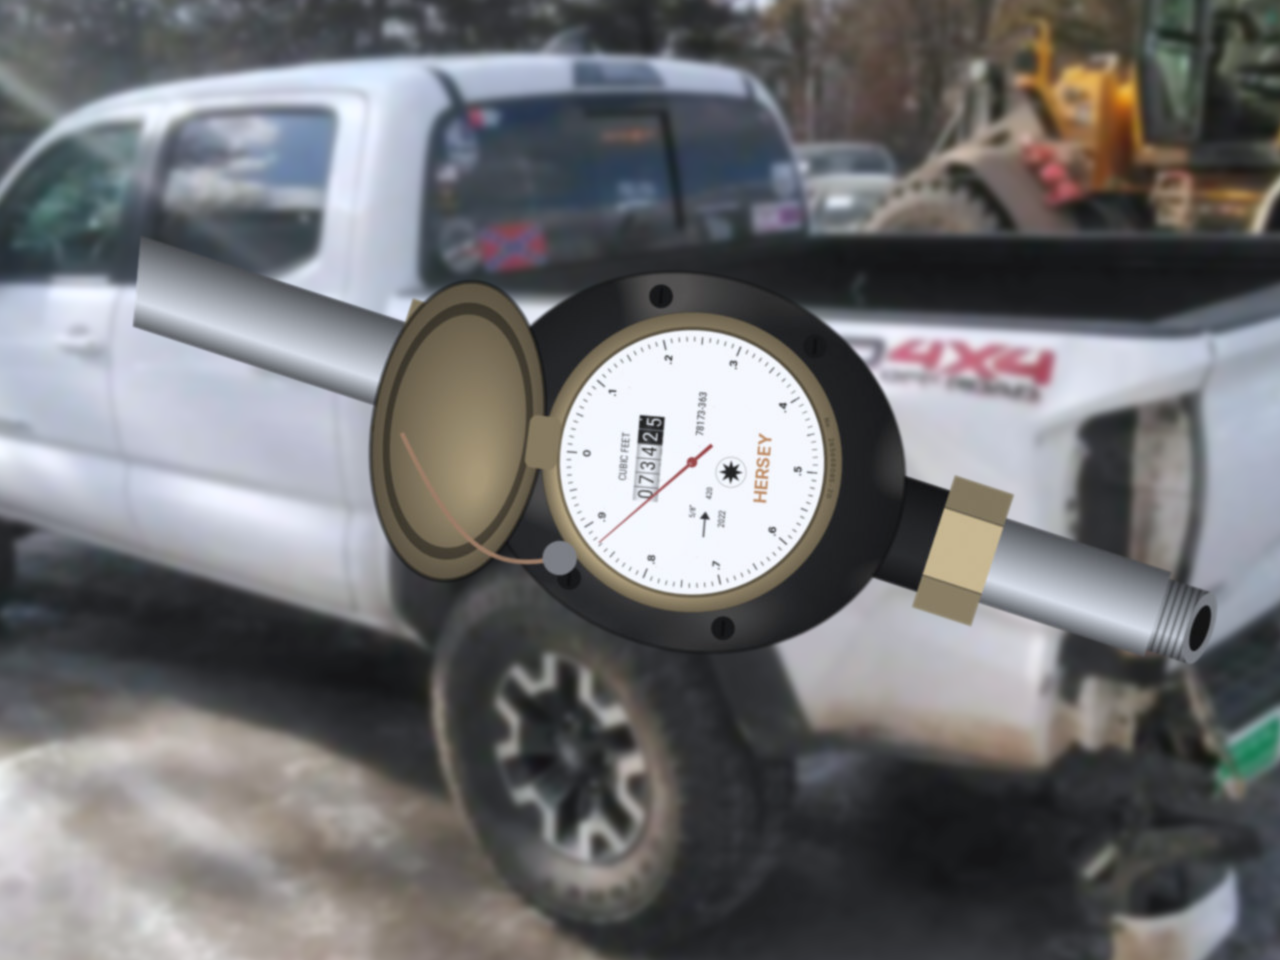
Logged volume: 73424.87 ft³
